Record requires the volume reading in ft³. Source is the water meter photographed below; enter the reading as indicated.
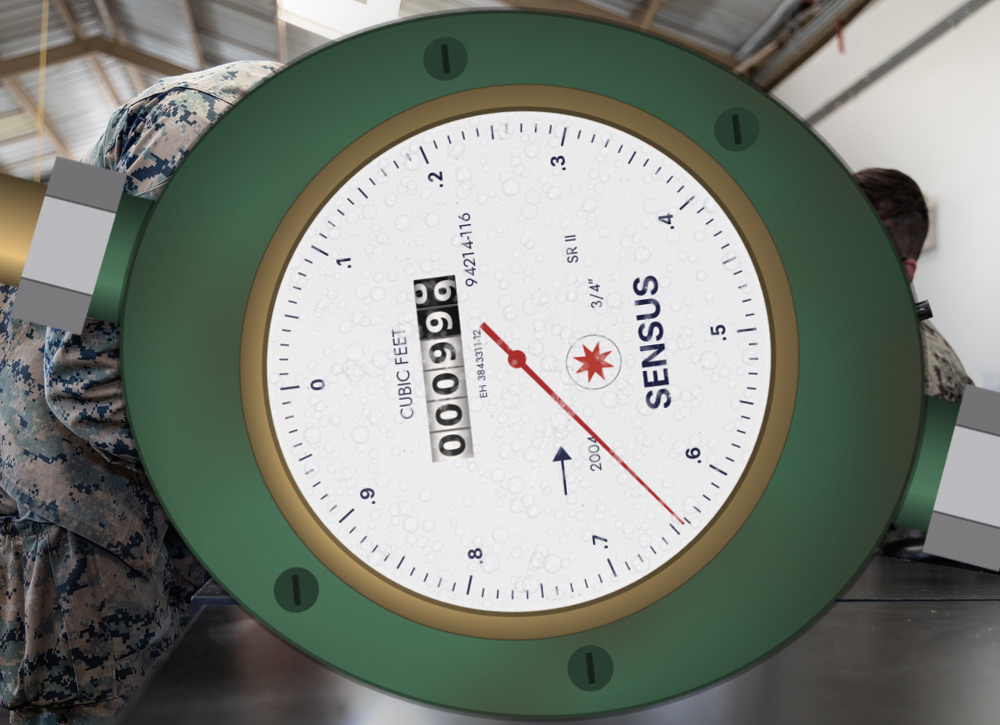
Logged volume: 998.64 ft³
